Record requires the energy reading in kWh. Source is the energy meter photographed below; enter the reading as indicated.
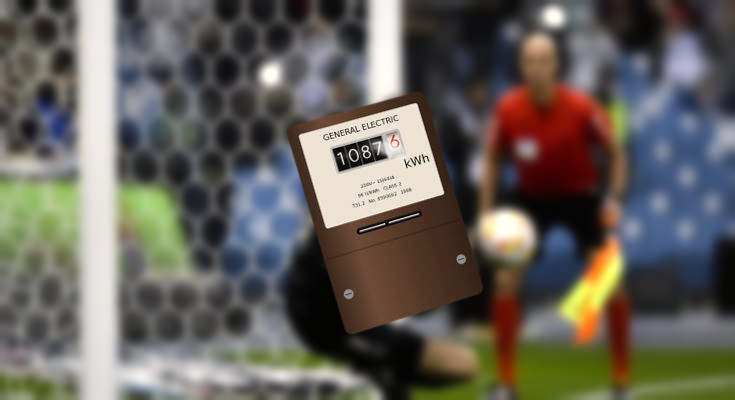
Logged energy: 1087.6 kWh
